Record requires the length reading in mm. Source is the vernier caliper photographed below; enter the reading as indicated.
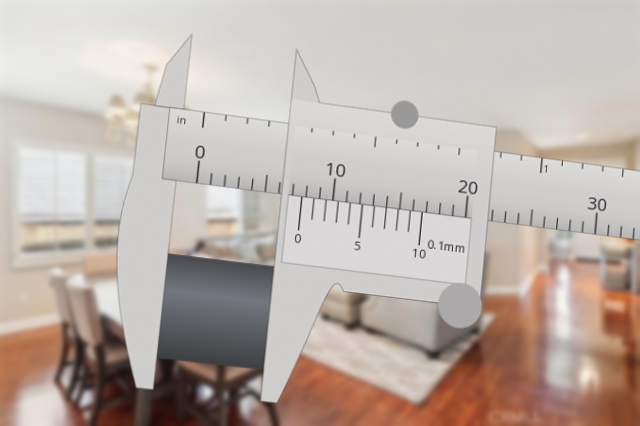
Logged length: 7.7 mm
